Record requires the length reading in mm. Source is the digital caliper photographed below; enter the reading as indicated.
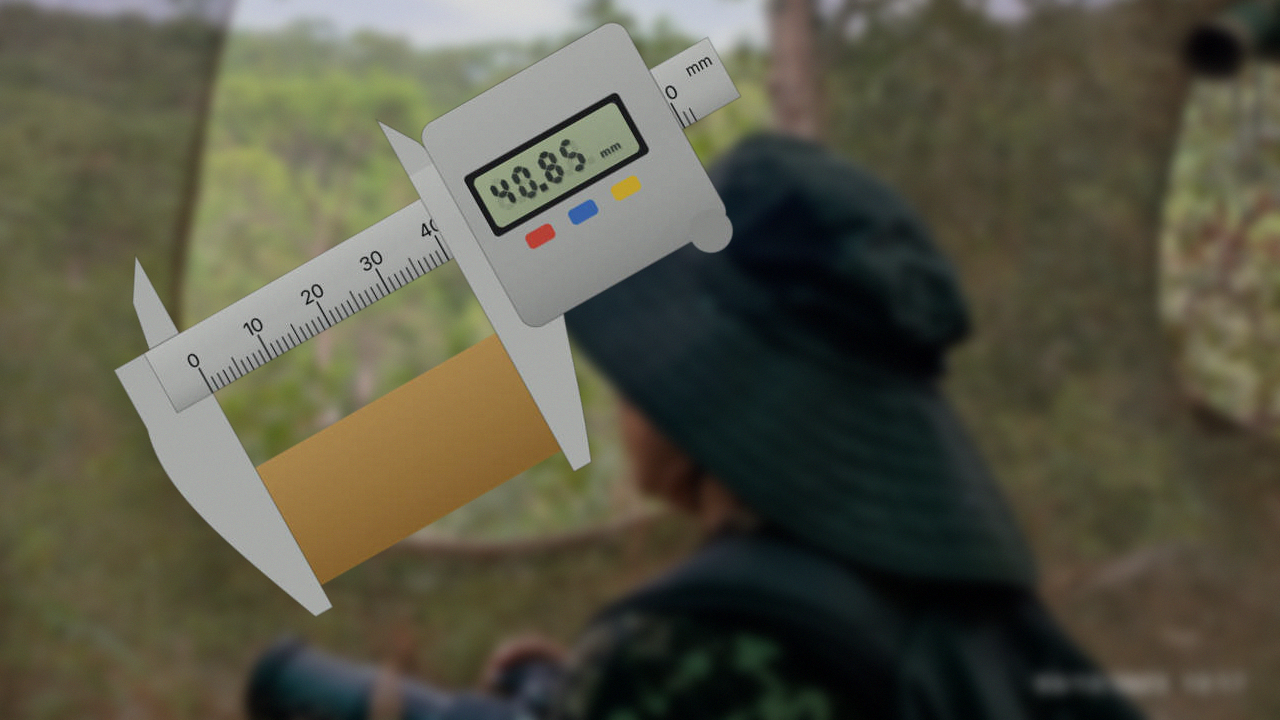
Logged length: 40.85 mm
